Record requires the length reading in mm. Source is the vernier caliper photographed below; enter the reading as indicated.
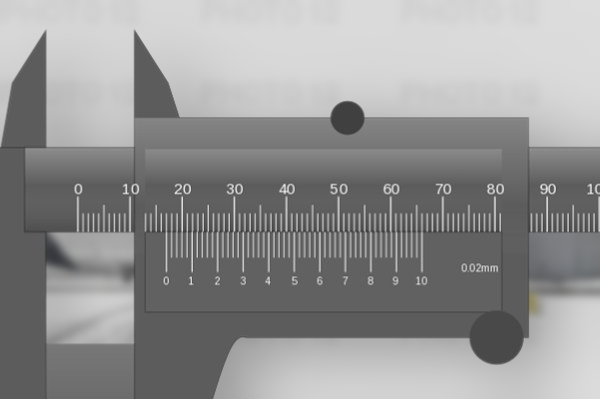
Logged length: 17.0 mm
